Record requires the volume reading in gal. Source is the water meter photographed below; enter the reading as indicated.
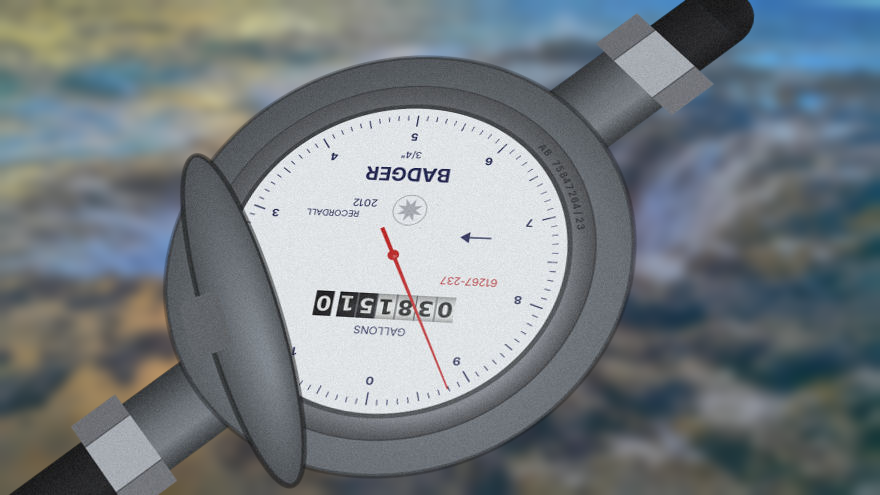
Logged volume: 381509.2 gal
